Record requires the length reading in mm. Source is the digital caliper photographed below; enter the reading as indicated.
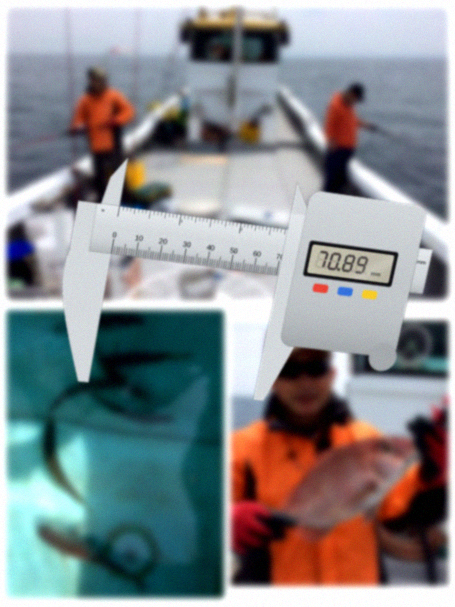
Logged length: 70.89 mm
